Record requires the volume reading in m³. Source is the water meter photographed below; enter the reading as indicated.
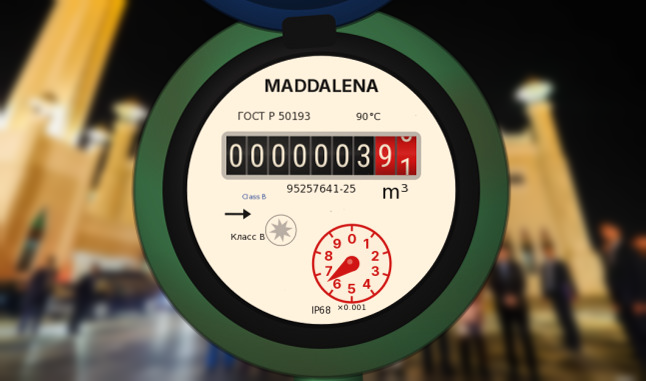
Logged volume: 3.906 m³
